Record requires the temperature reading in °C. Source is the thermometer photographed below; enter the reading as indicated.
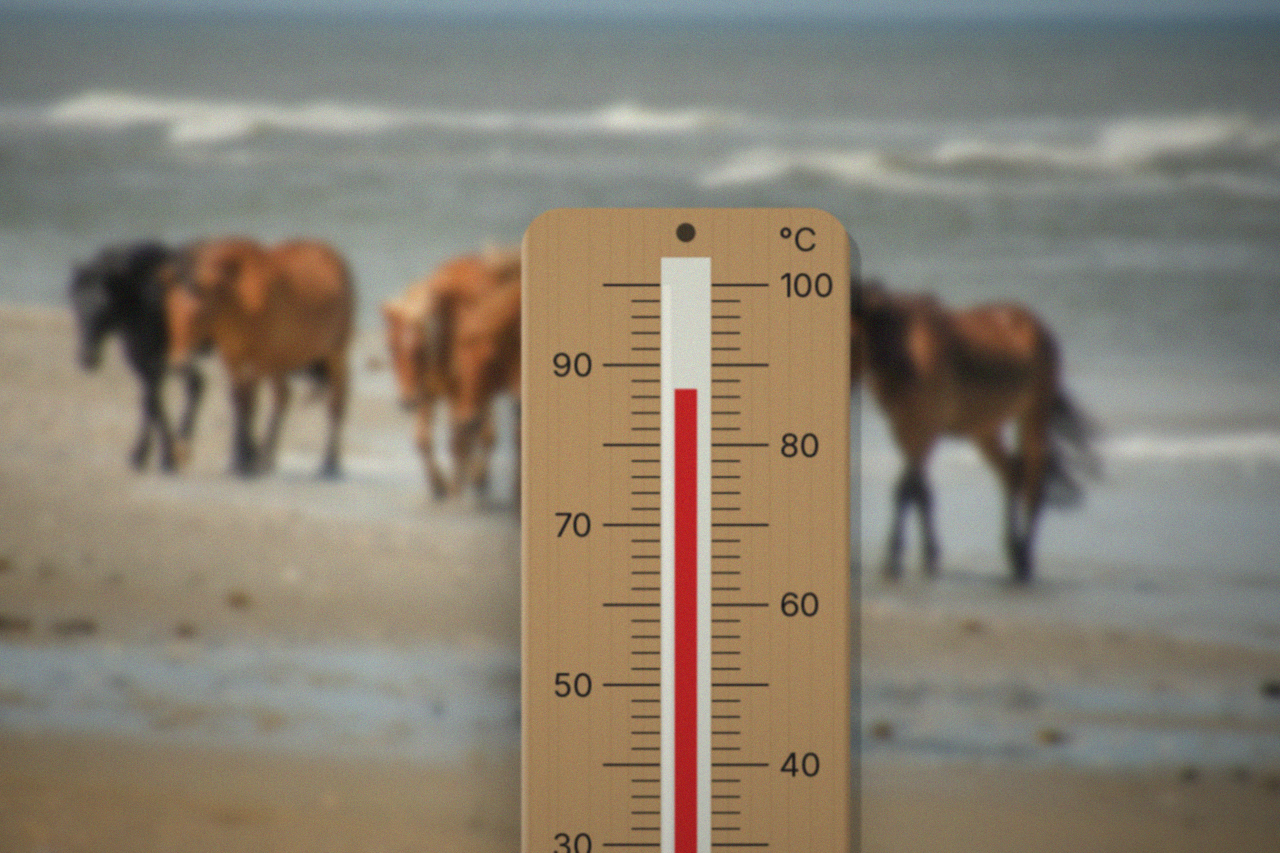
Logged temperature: 87 °C
